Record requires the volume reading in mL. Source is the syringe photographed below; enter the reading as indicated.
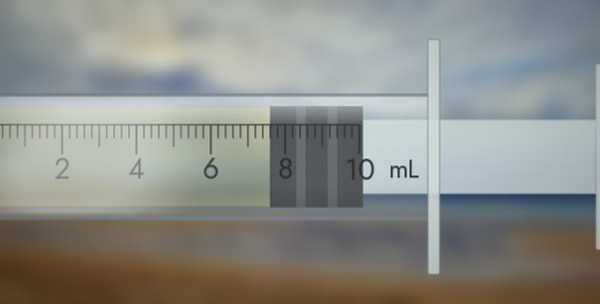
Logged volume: 7.6 mL
